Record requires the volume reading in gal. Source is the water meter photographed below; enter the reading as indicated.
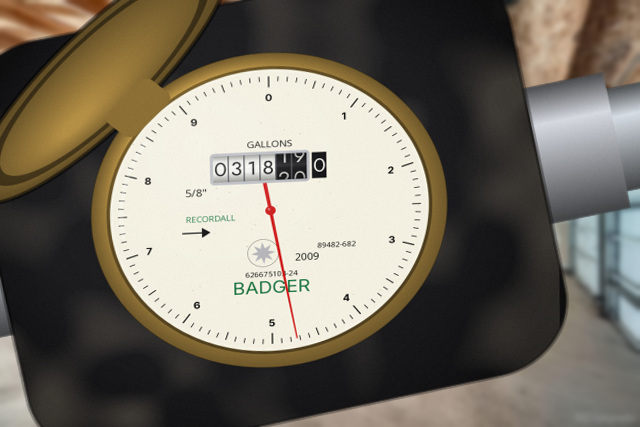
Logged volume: 318194.7 gal
